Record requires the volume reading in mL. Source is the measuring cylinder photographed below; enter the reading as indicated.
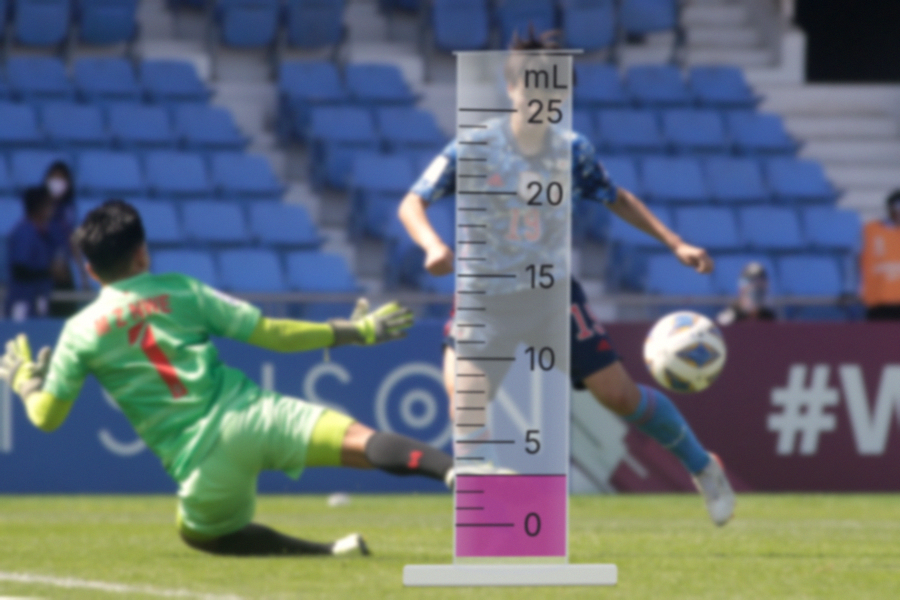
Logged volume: 3 mL
